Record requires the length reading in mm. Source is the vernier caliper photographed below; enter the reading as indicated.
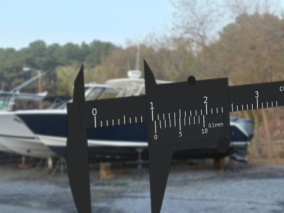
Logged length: 10.4 mm
